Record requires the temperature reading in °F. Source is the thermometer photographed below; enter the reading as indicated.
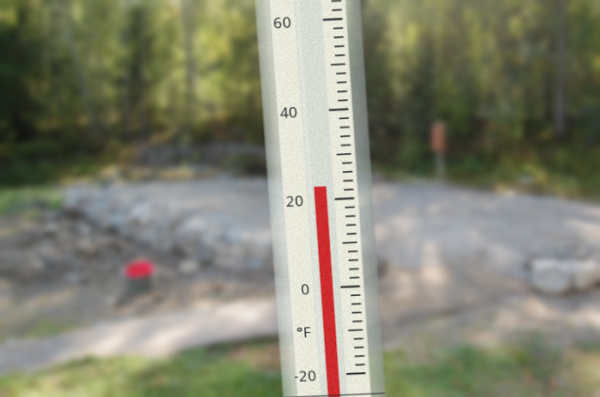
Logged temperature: 23 °F
